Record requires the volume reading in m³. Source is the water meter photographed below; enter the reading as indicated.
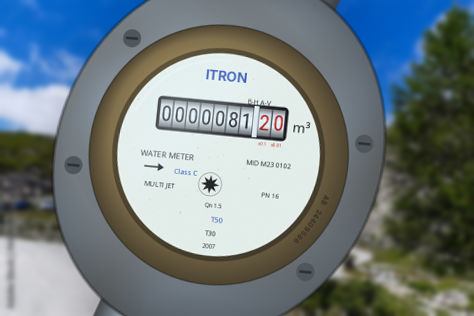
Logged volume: 81.20 m³
